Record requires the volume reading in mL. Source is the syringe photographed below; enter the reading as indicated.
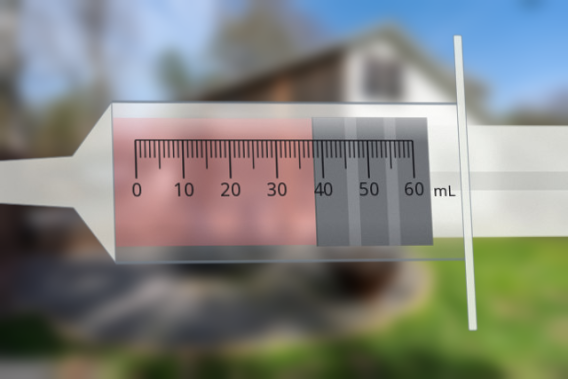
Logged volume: 38 mL
